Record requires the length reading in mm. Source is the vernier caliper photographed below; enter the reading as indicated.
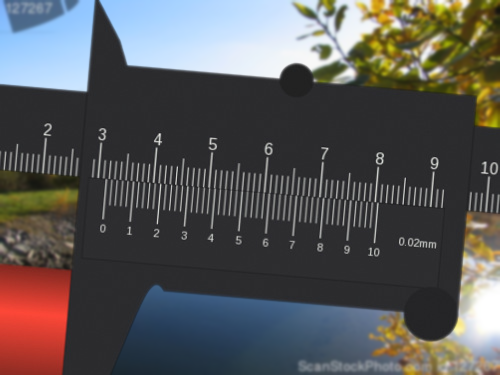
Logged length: 31.5 mm
